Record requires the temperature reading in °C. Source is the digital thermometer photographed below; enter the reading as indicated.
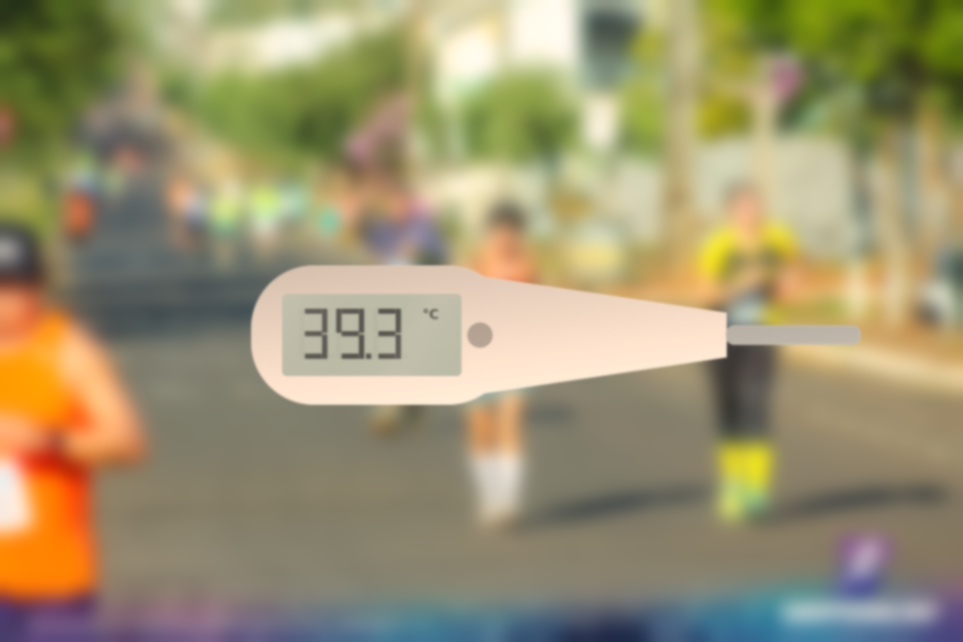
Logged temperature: 39.3 °C
